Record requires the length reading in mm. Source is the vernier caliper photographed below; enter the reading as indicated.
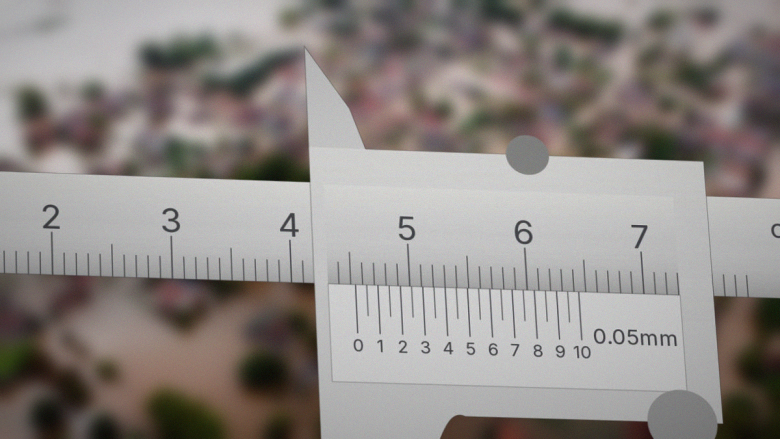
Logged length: 45.4 mm
